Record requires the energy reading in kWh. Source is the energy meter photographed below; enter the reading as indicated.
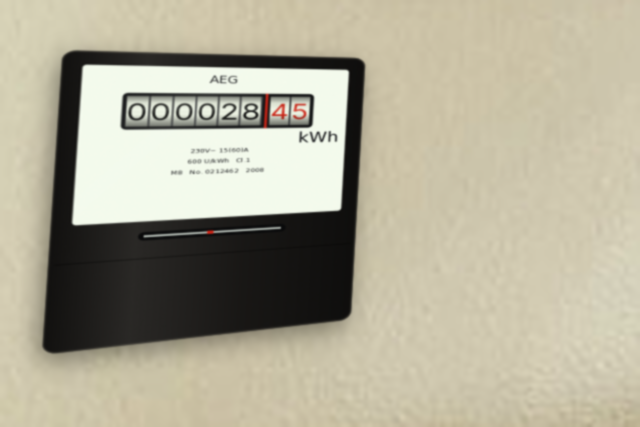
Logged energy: 28.45 kWh
